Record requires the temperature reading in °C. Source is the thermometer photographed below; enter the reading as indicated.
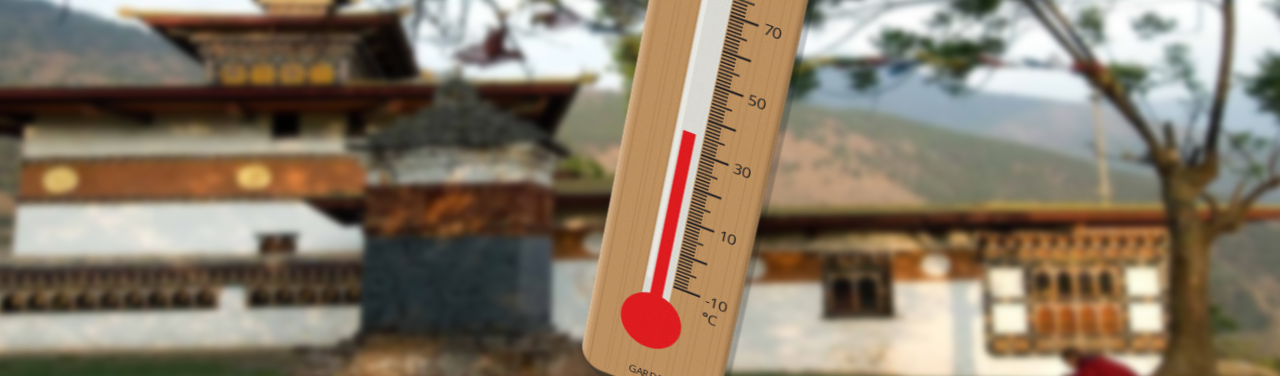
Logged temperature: 35 °C
